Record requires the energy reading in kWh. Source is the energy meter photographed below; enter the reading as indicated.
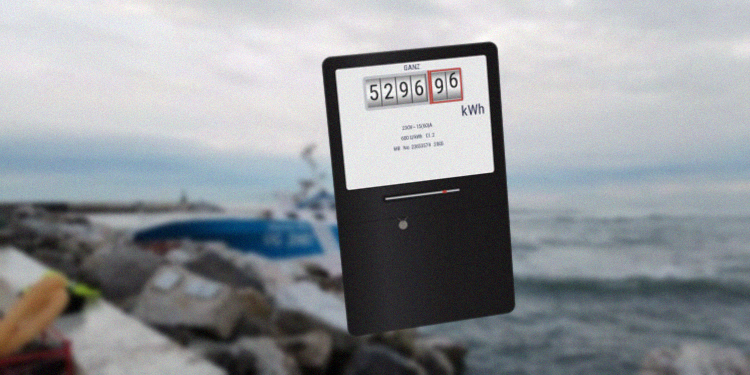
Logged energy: 5296.96 kWh
